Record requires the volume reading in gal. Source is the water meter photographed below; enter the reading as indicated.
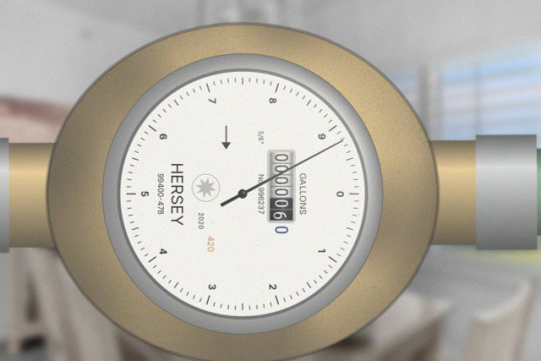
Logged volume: 59.2 gal
